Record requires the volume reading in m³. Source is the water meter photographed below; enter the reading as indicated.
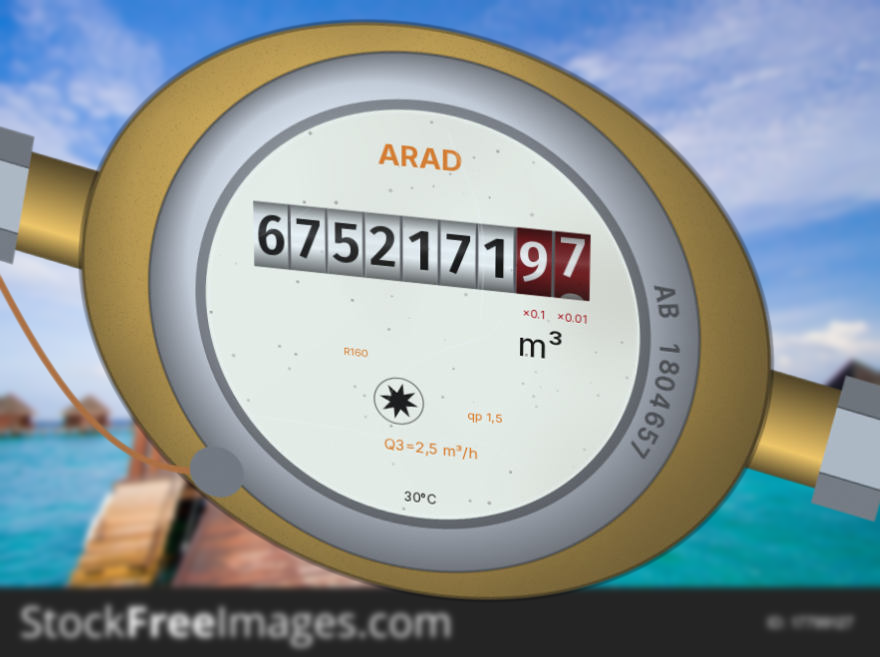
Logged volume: 6752171.97 m³
